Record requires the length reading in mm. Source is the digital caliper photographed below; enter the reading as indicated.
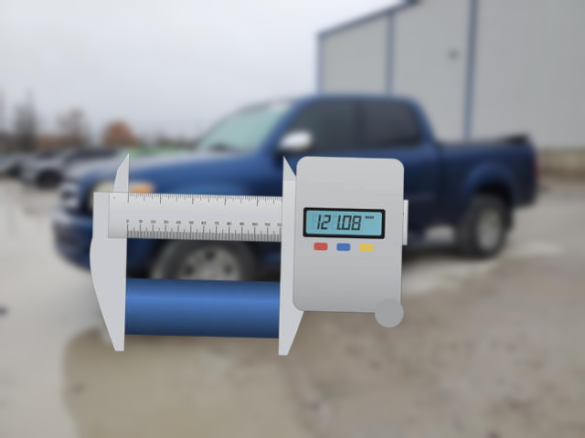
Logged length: 121.08 mm
